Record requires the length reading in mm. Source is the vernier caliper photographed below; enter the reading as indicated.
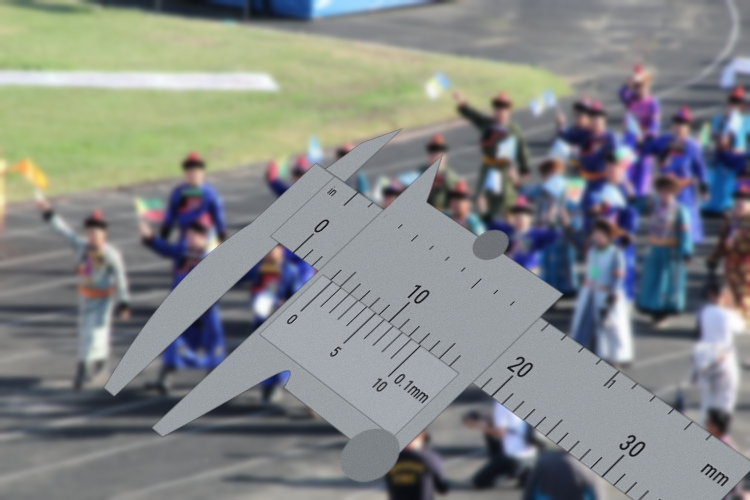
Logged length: 4.2 mm
